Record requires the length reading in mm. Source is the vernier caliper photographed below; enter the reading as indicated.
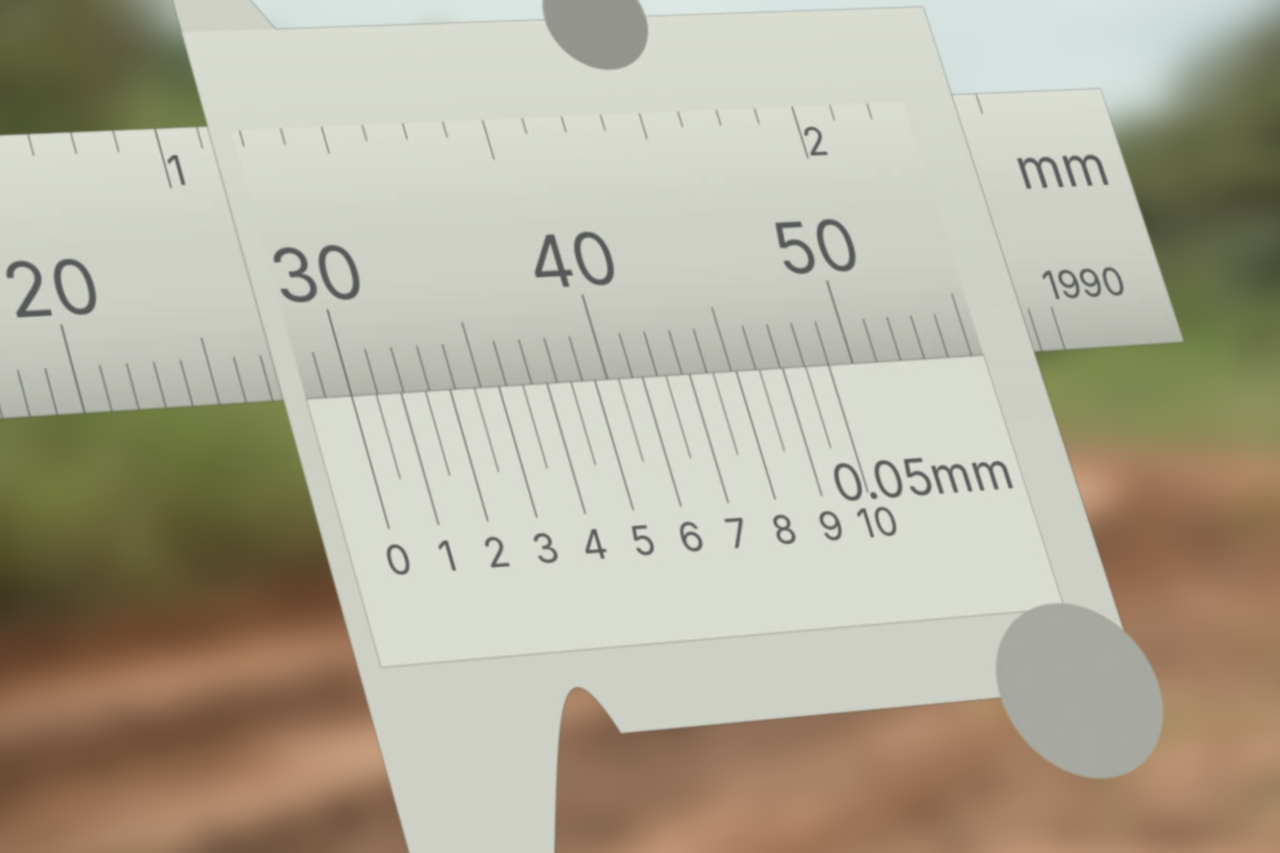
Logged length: 30.0 mm
